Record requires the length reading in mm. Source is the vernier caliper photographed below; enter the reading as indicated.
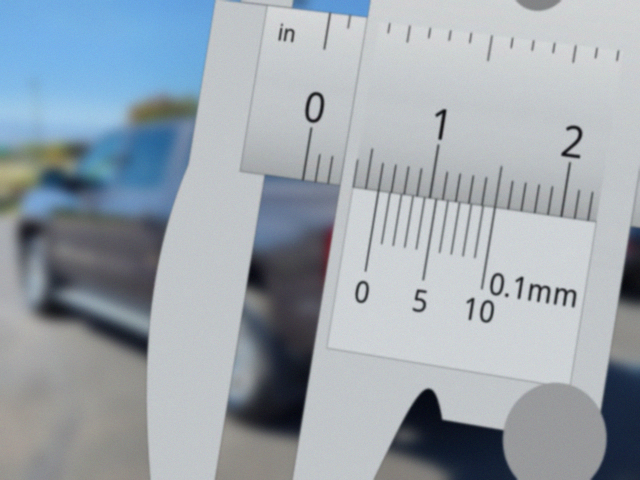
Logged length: 6.0 mm
